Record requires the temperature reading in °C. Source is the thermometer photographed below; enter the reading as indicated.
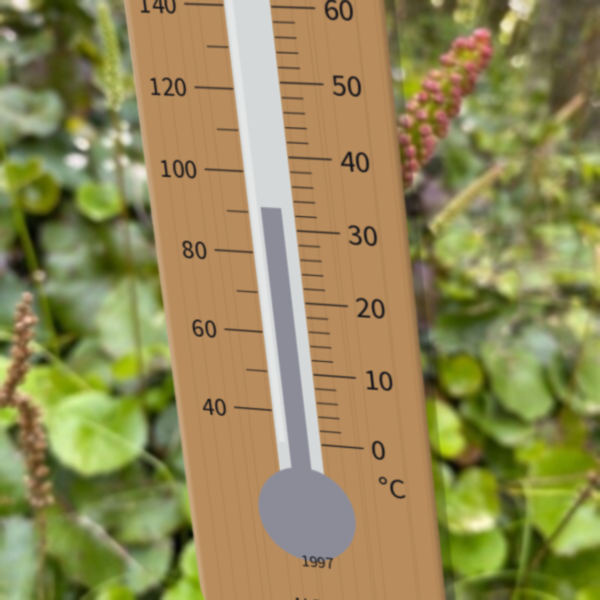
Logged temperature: 33 °C
